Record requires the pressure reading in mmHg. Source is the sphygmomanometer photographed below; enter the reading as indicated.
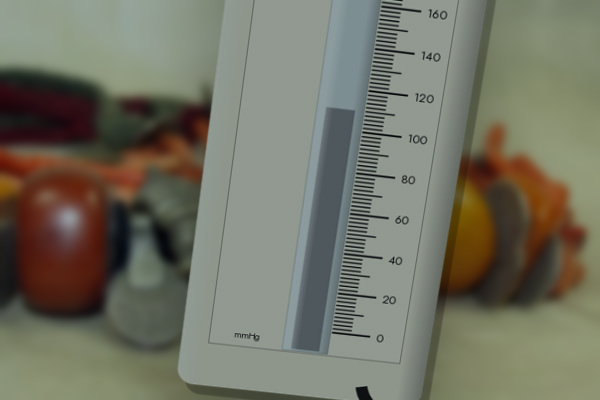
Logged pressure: 110 mmHg
